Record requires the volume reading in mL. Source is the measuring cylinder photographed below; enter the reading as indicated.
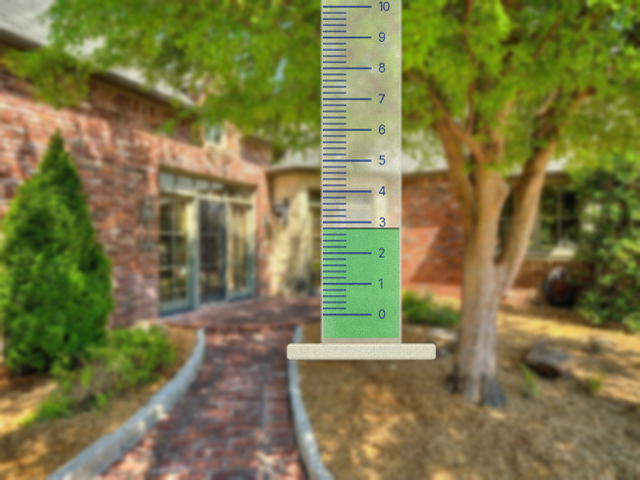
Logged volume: 2.8 mL
